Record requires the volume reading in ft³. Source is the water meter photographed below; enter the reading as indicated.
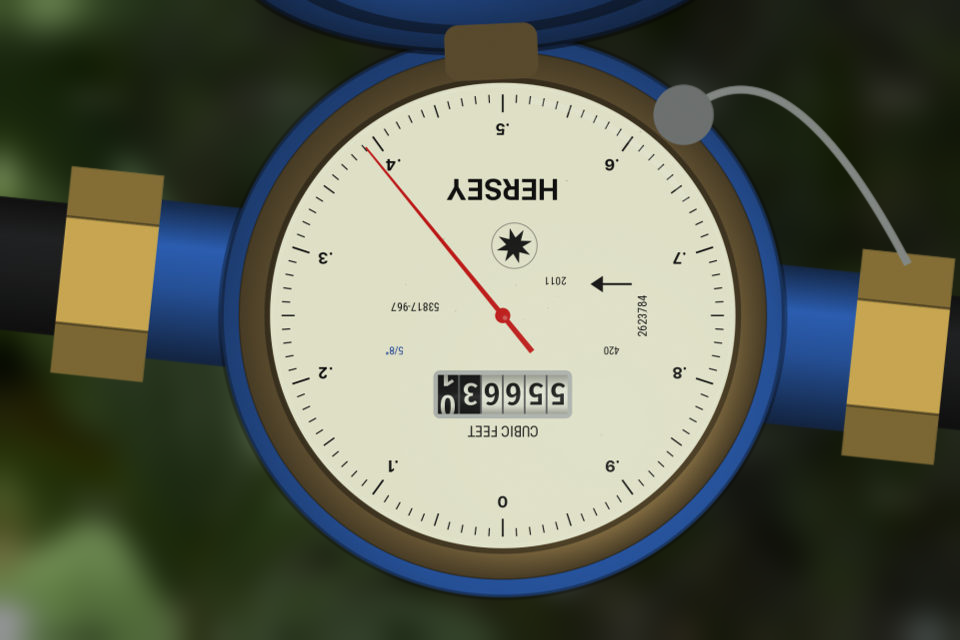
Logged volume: 556630.39 ft³
